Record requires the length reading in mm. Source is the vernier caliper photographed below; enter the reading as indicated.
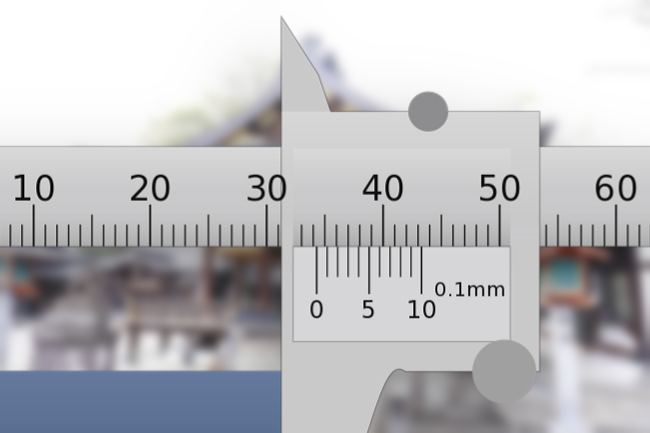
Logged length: 34.3 mm
